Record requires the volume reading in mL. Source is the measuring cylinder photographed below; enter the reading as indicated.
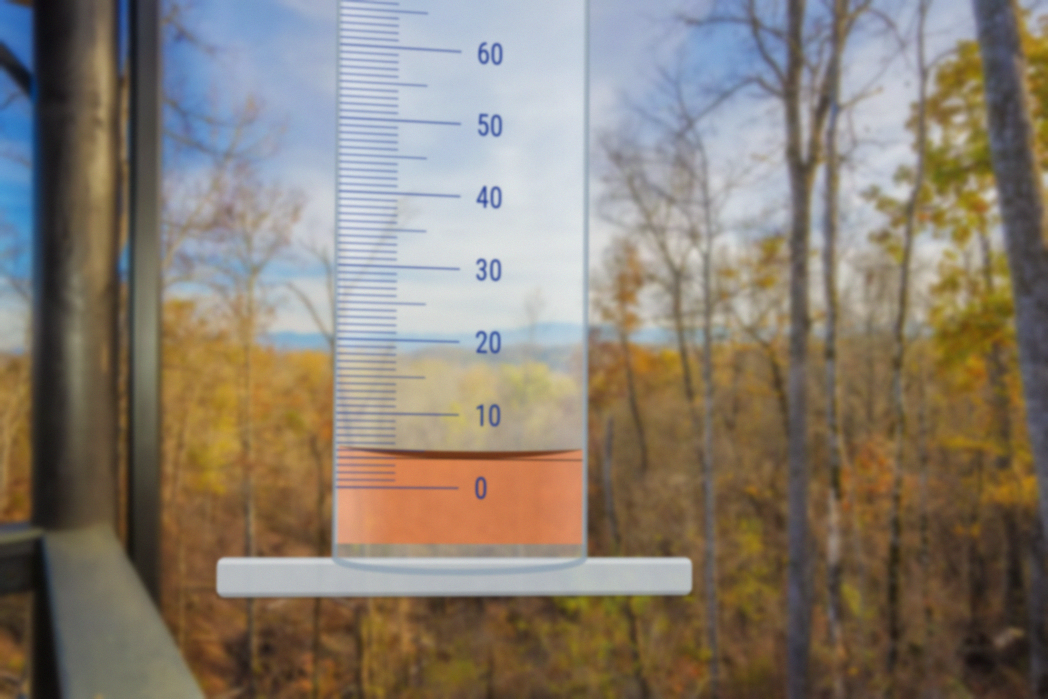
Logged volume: 4 mL
